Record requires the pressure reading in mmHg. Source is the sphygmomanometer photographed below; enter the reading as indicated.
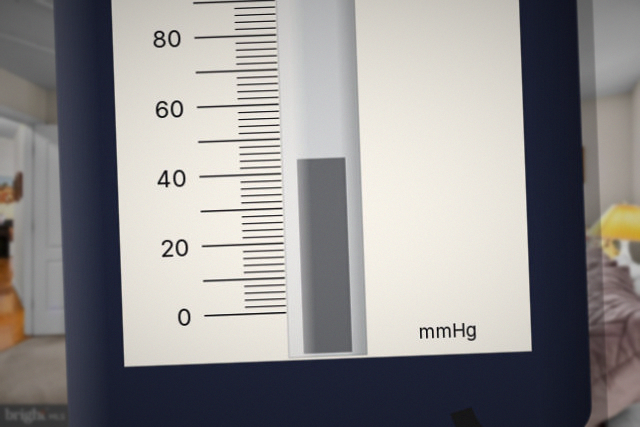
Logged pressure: 44 mmHg
